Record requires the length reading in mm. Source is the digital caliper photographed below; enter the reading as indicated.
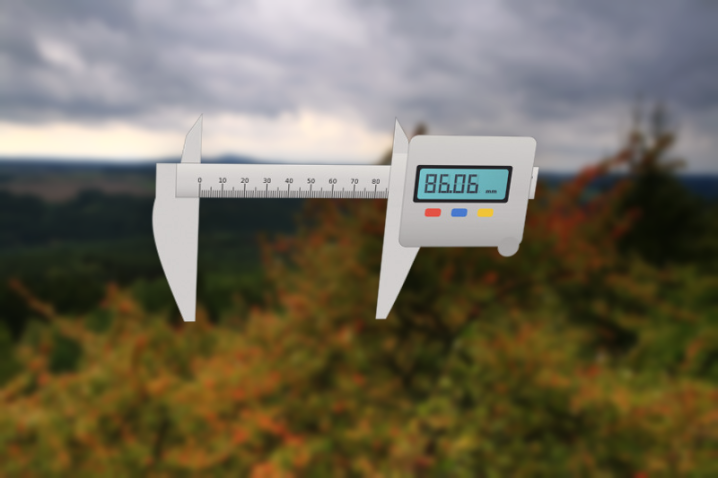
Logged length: 86.06 mm
